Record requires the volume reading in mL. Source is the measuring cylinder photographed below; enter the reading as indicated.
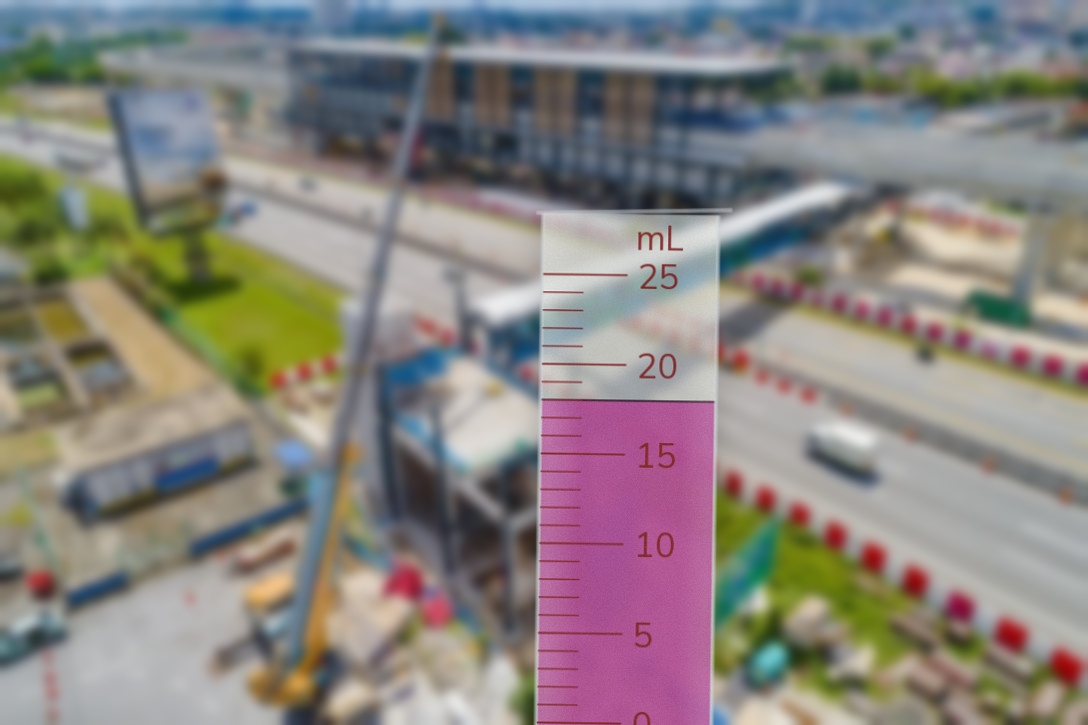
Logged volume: 18 mL
